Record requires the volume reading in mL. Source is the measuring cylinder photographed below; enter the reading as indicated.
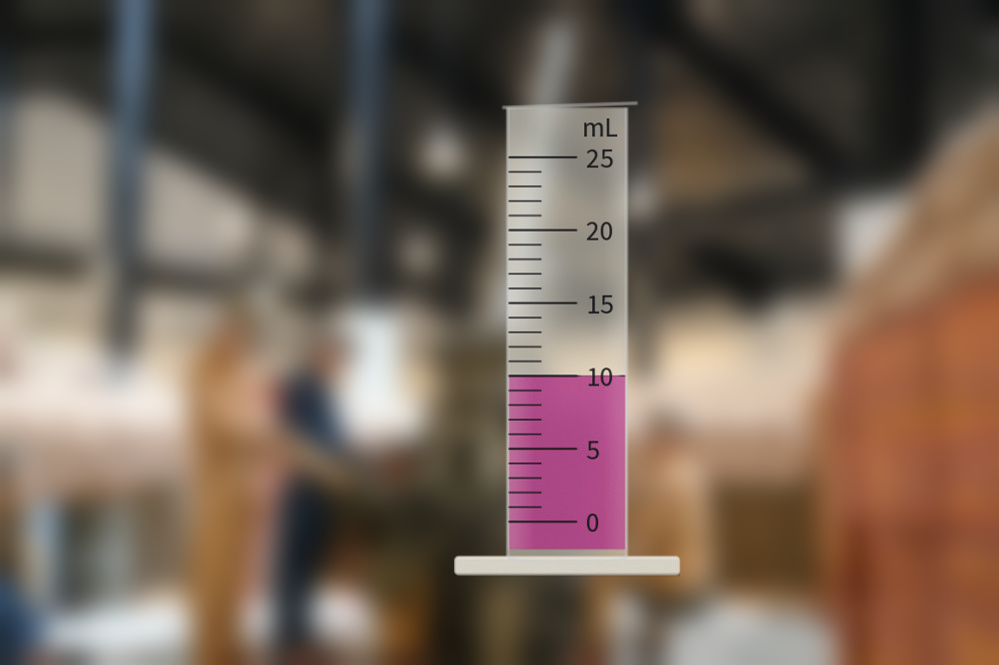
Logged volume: 10 mL
